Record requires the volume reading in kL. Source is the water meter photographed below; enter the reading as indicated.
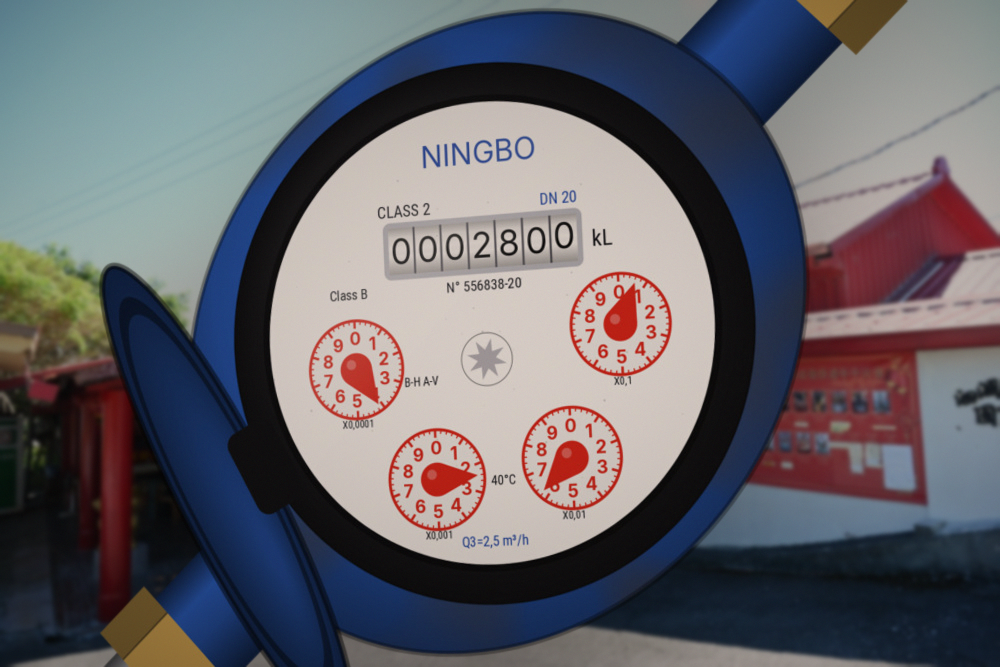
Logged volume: 2800.0624 kL
